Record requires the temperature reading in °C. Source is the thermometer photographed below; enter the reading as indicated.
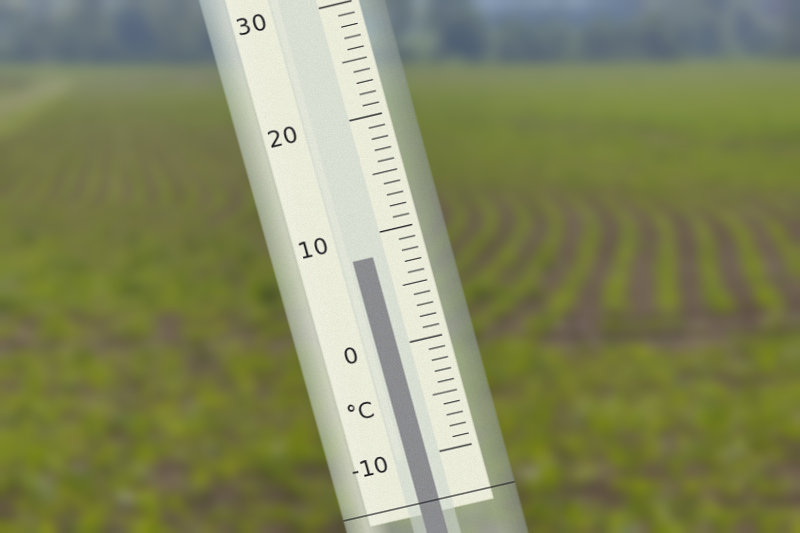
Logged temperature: 8 °C
